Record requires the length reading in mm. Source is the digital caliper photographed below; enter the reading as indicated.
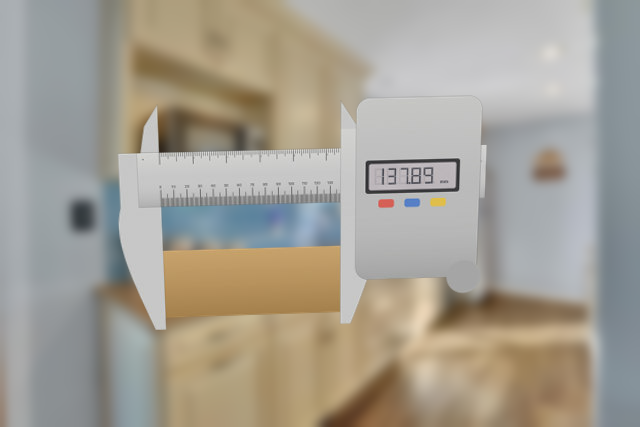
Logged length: 137.89 mm
